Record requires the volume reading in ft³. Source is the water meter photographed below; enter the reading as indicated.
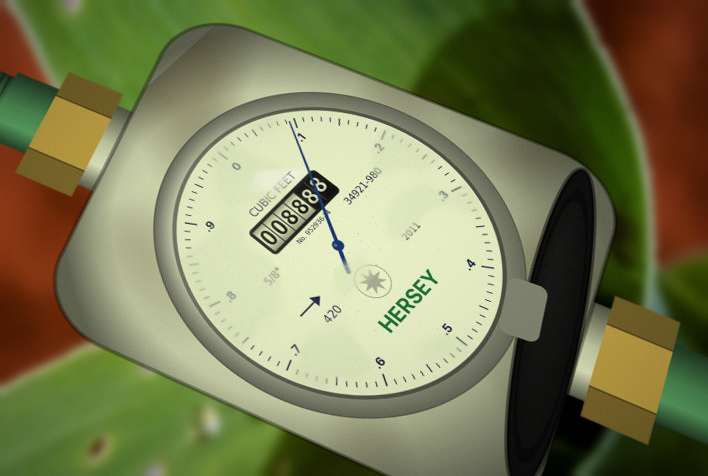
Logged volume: 8888.09 ft³
